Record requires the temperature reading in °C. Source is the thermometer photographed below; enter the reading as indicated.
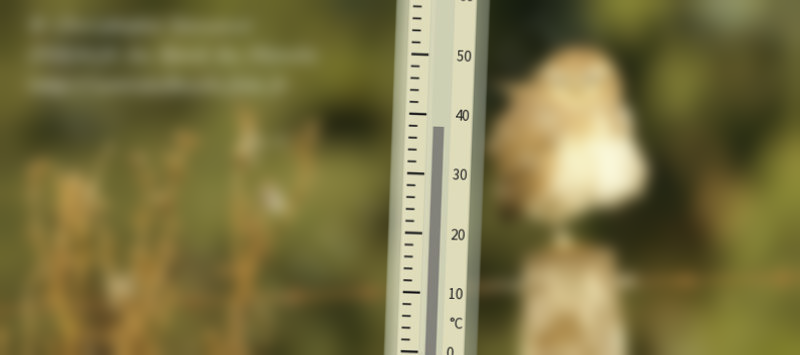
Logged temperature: 38 °C
